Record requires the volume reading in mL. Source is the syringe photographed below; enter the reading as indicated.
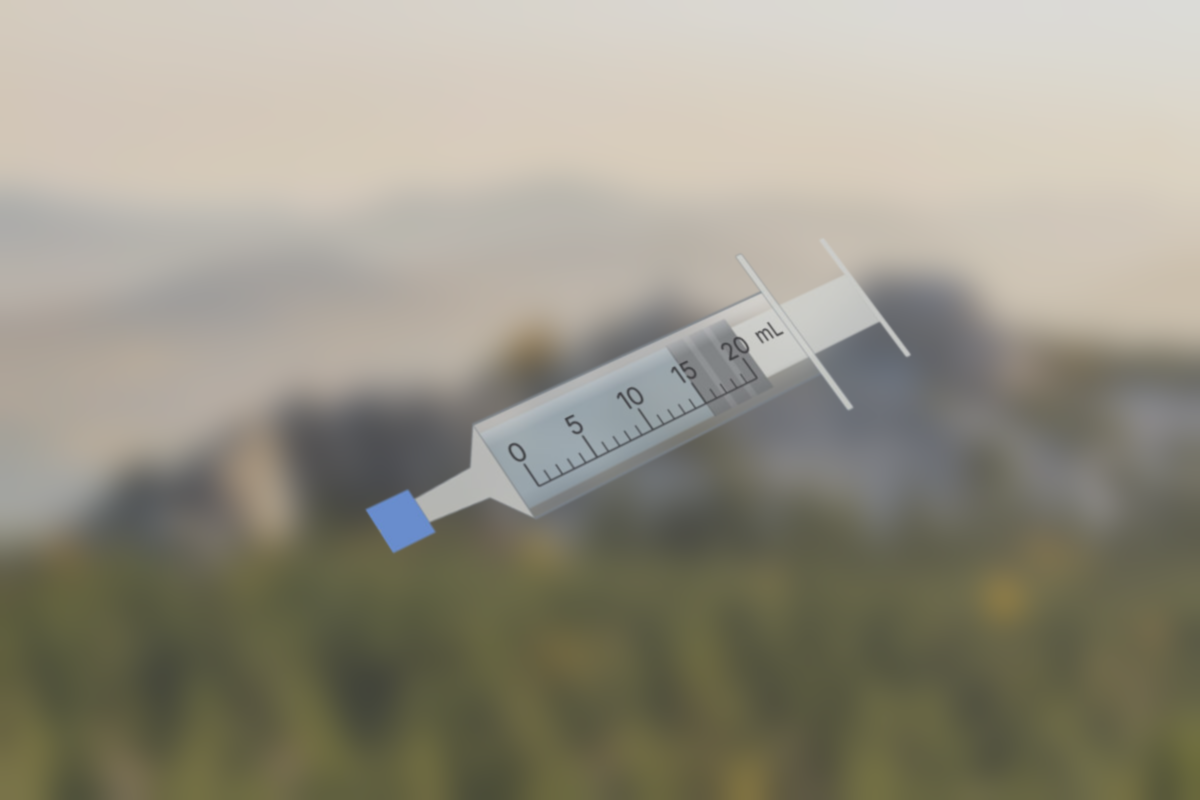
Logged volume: 15 mL
